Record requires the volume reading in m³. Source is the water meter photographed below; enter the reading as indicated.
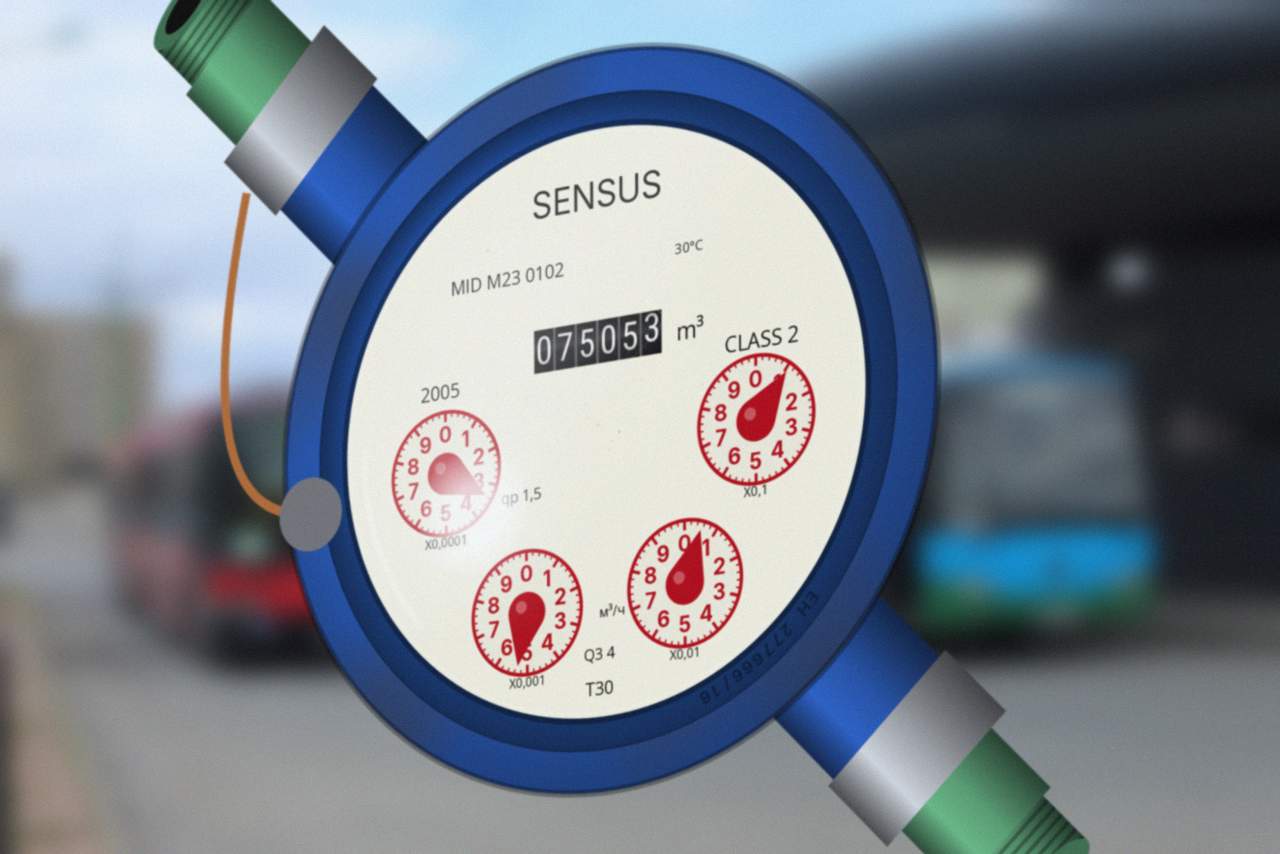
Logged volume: 75053.1053 m³
